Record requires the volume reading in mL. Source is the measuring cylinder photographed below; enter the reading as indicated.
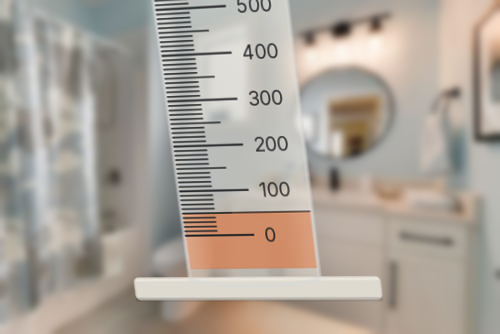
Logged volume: 50 mL
